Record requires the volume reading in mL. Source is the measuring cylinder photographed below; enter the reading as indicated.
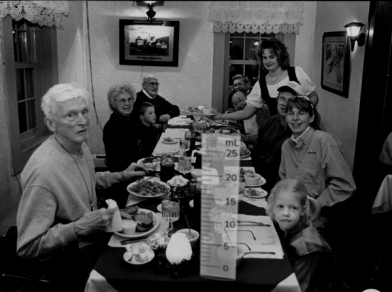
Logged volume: 5 mL
